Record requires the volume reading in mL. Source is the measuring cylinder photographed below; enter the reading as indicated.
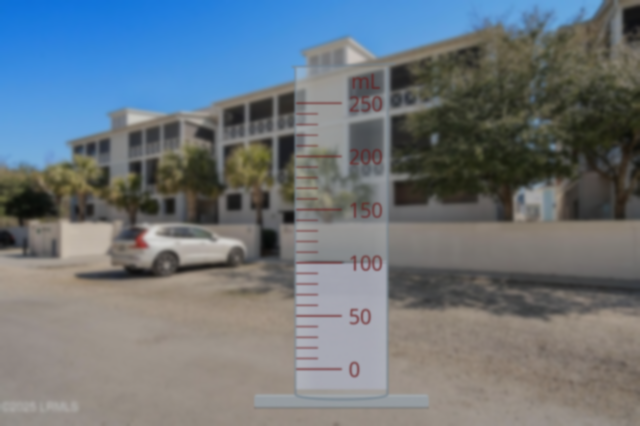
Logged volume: 100 mL
